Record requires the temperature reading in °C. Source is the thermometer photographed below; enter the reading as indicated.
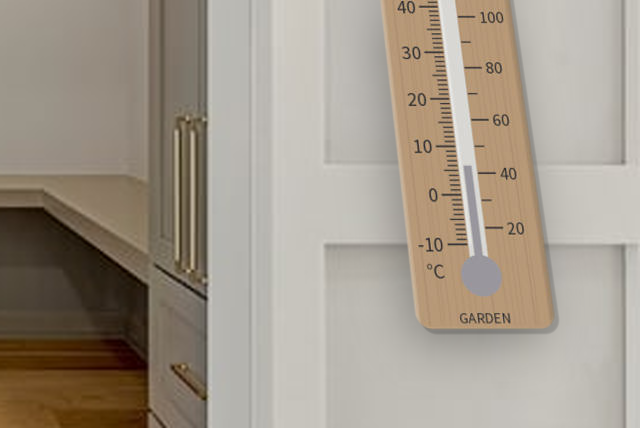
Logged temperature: 6 °C
